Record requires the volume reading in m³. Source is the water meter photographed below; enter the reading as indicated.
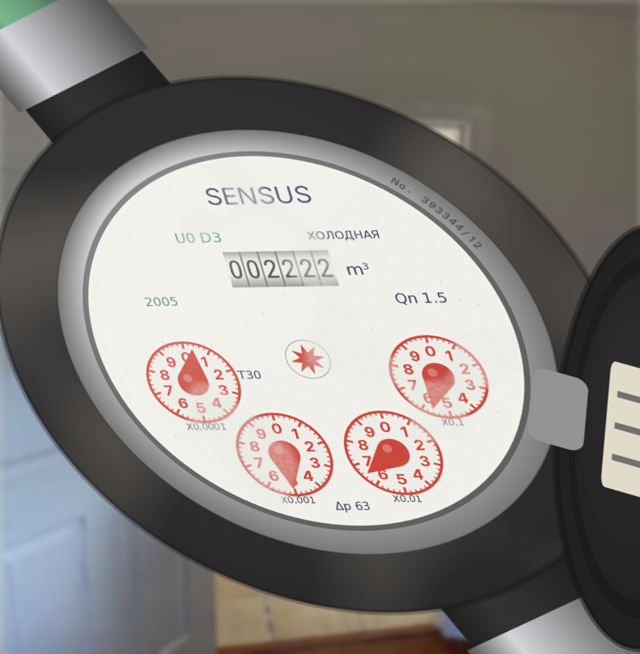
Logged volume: 2222.5650 m³
